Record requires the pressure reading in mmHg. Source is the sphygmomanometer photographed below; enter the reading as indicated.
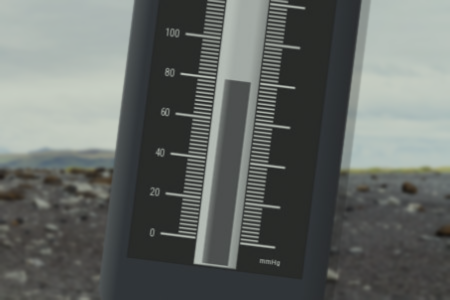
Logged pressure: 80 mmHg
